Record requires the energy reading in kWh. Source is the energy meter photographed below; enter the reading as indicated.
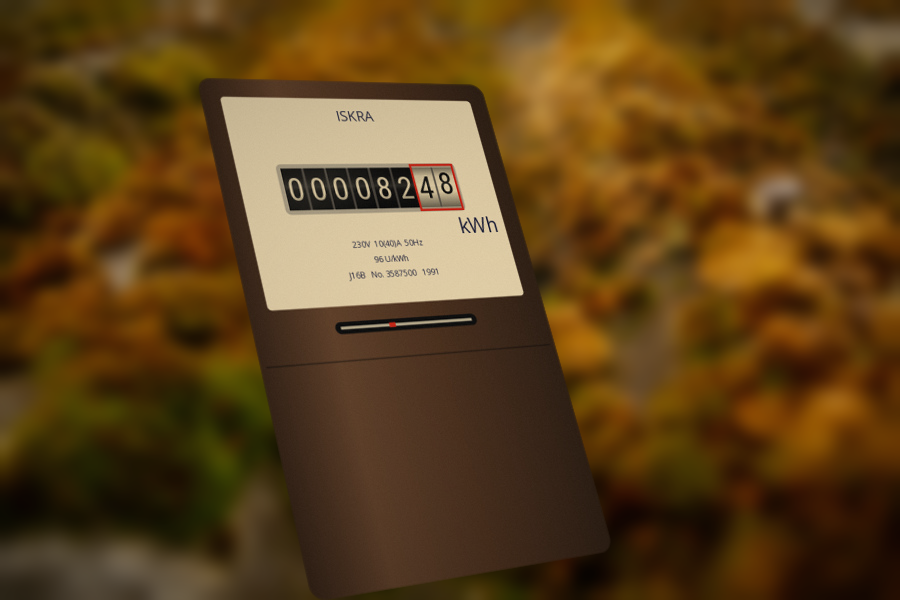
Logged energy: 82.48 kWh
